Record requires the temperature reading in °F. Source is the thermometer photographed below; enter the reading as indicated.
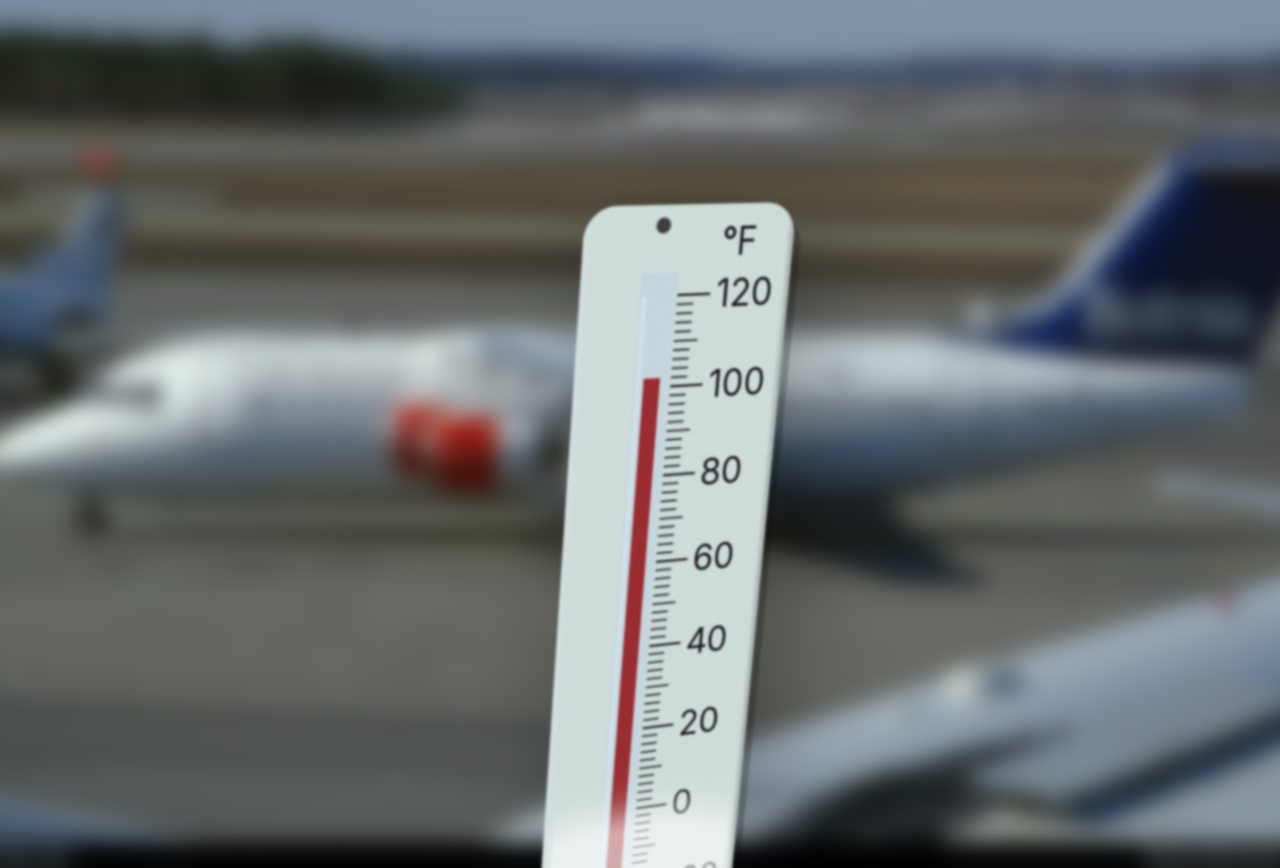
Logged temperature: 102 °F
